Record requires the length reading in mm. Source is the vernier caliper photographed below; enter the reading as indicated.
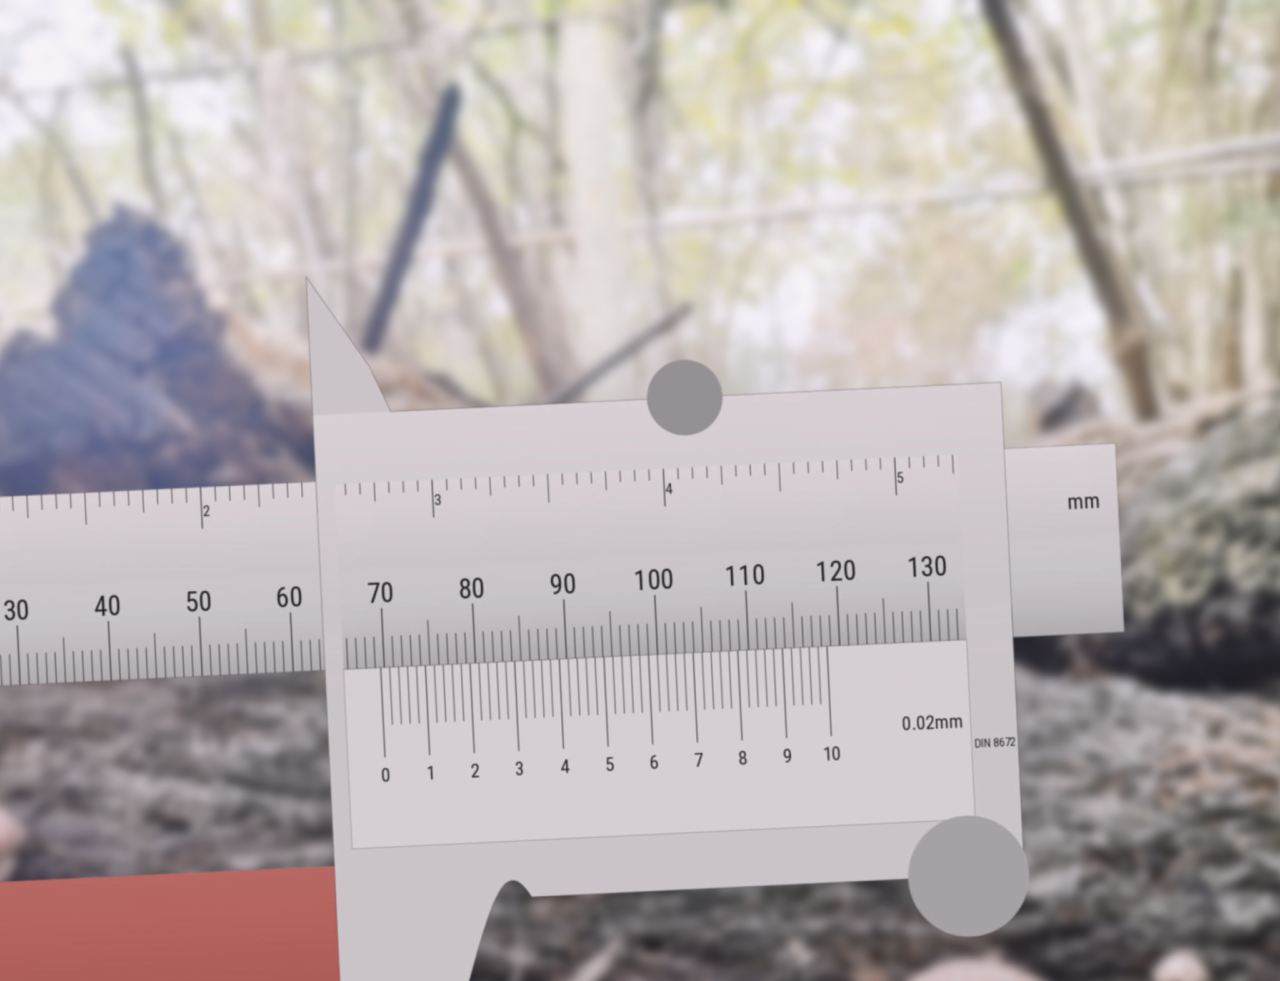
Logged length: 69.6 mm
